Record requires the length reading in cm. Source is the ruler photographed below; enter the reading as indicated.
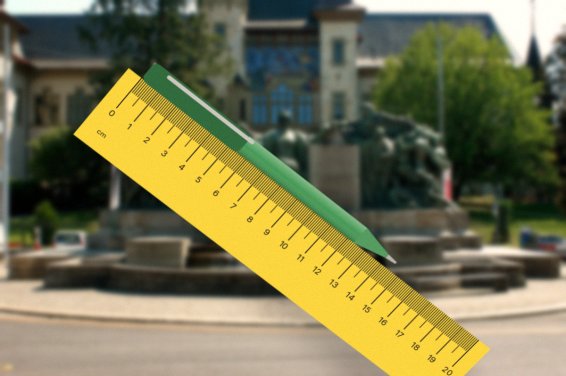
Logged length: 14.5 cm
